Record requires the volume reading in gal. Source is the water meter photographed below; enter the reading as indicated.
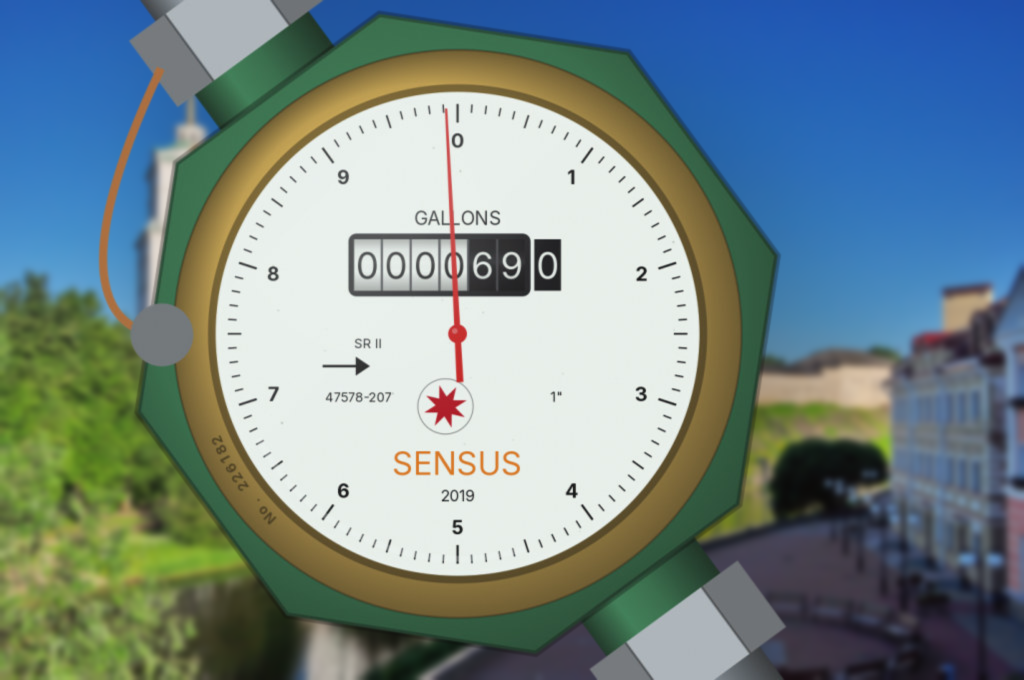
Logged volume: 689.9 gal
